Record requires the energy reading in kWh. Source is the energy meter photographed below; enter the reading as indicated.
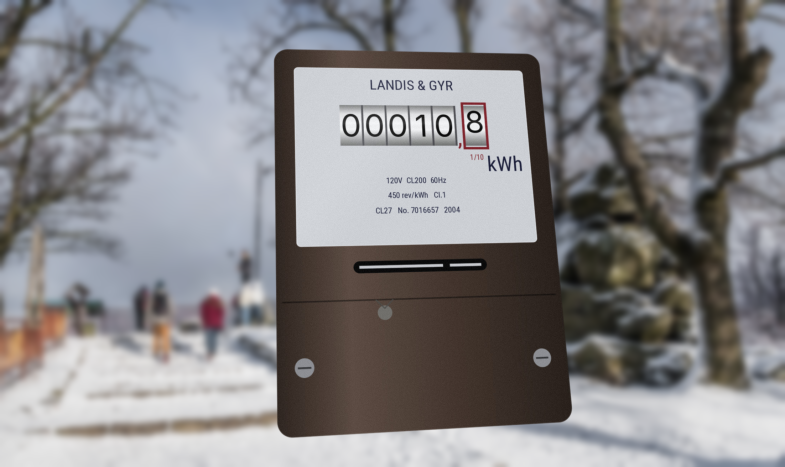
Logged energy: 10.8 kWh
